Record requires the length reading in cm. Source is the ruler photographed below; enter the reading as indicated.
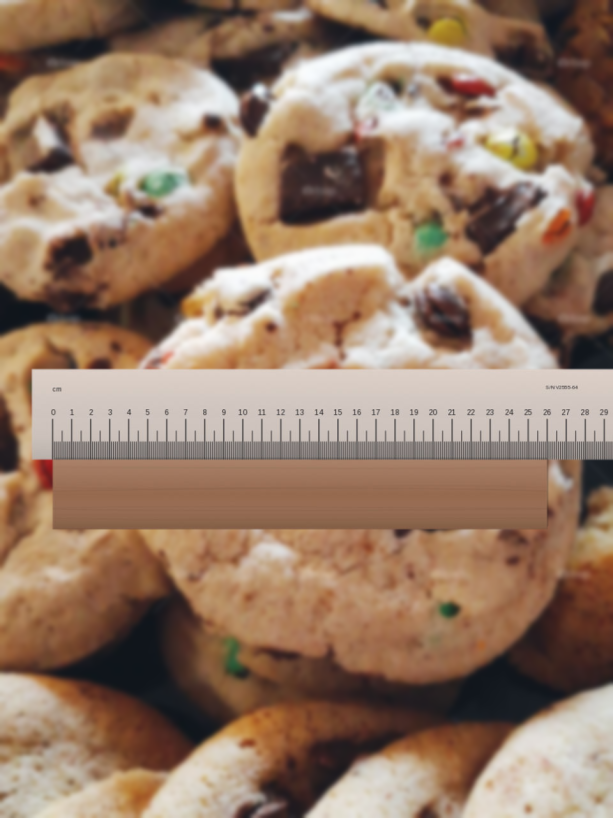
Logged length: 26 cm
